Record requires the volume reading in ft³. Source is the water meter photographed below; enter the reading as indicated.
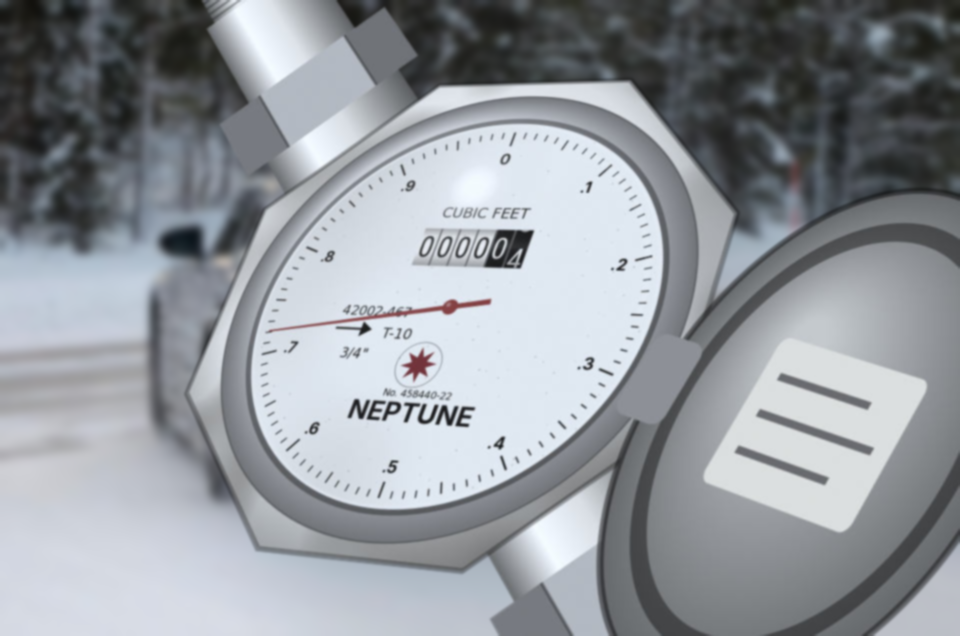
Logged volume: 3.72 ft³
